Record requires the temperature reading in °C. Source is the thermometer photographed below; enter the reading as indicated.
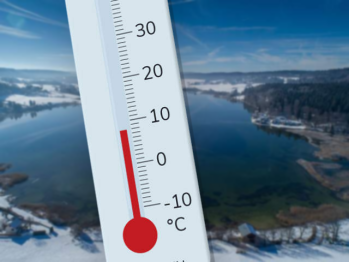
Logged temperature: 8 °C
